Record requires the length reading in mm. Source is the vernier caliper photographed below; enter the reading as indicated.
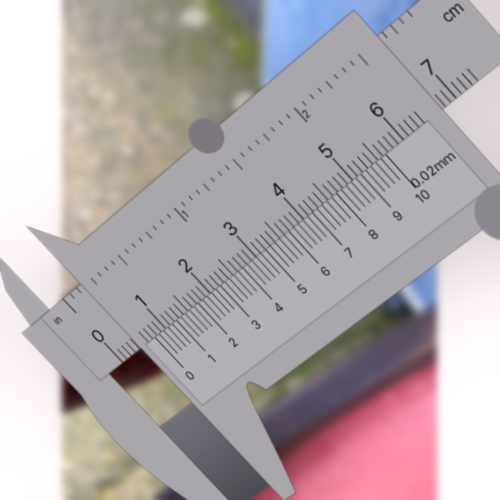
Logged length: 7.5 mm
